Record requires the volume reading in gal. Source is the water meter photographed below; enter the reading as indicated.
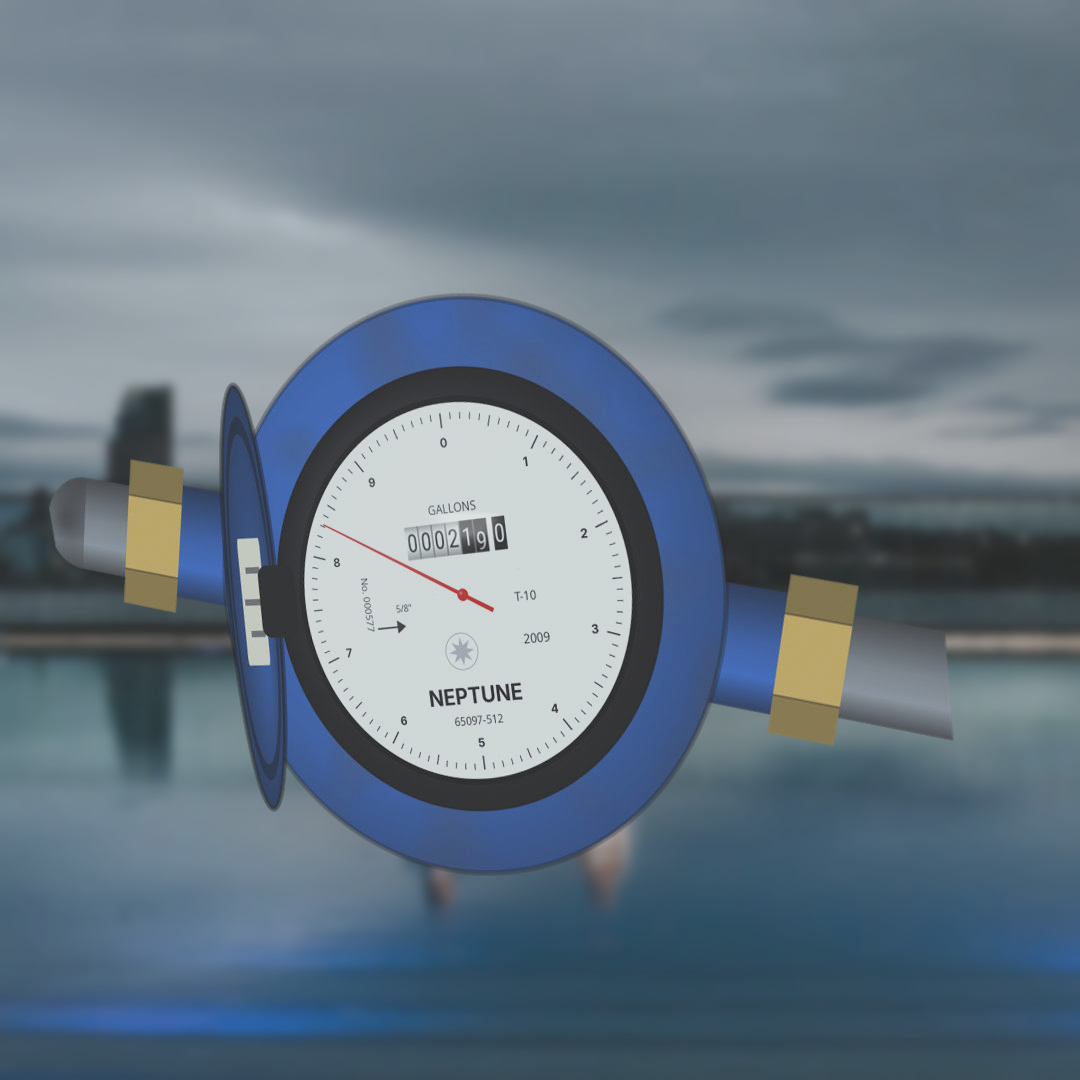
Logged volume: 2188.3 gal
